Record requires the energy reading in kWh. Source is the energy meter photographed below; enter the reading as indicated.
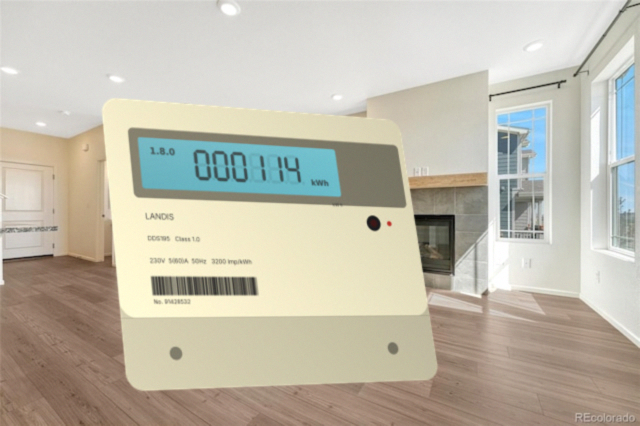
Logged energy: 114 kWh
